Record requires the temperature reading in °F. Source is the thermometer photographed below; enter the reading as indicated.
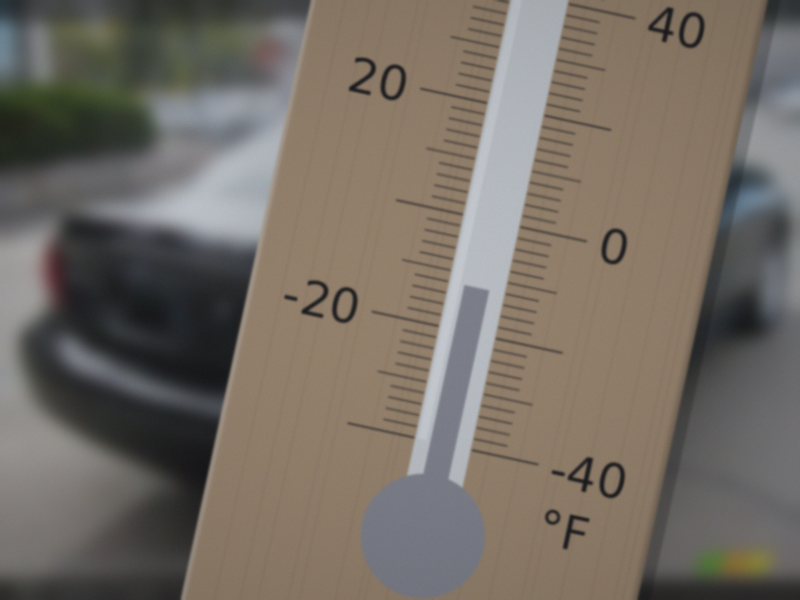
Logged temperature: -12 °F
